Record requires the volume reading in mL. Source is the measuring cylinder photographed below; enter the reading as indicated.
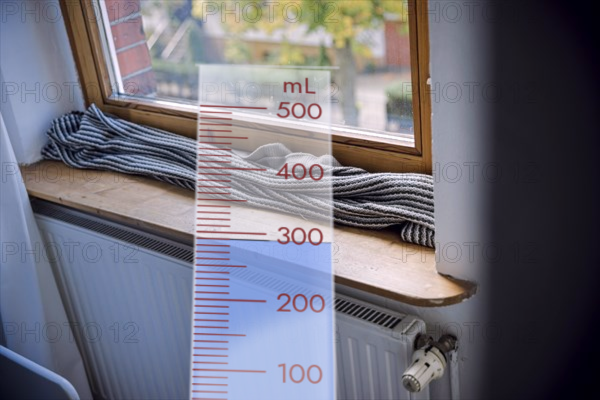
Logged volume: 290 mL
